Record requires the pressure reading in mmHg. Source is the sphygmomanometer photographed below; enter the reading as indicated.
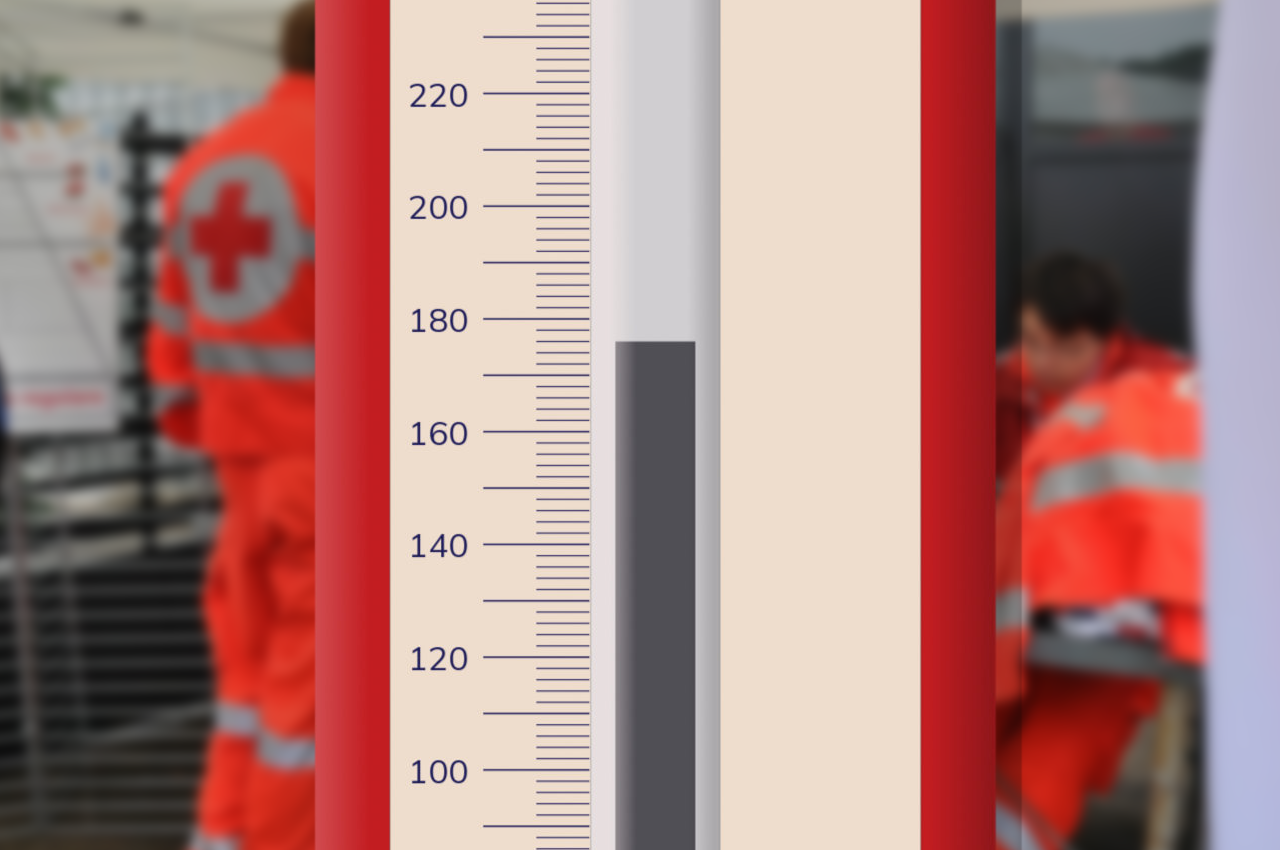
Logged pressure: 176 mmHg
